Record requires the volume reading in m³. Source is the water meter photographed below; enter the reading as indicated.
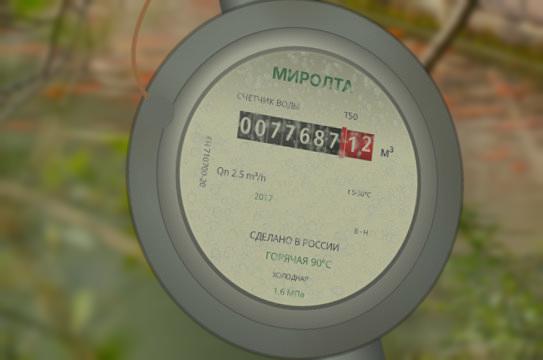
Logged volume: 77687.12 m³
